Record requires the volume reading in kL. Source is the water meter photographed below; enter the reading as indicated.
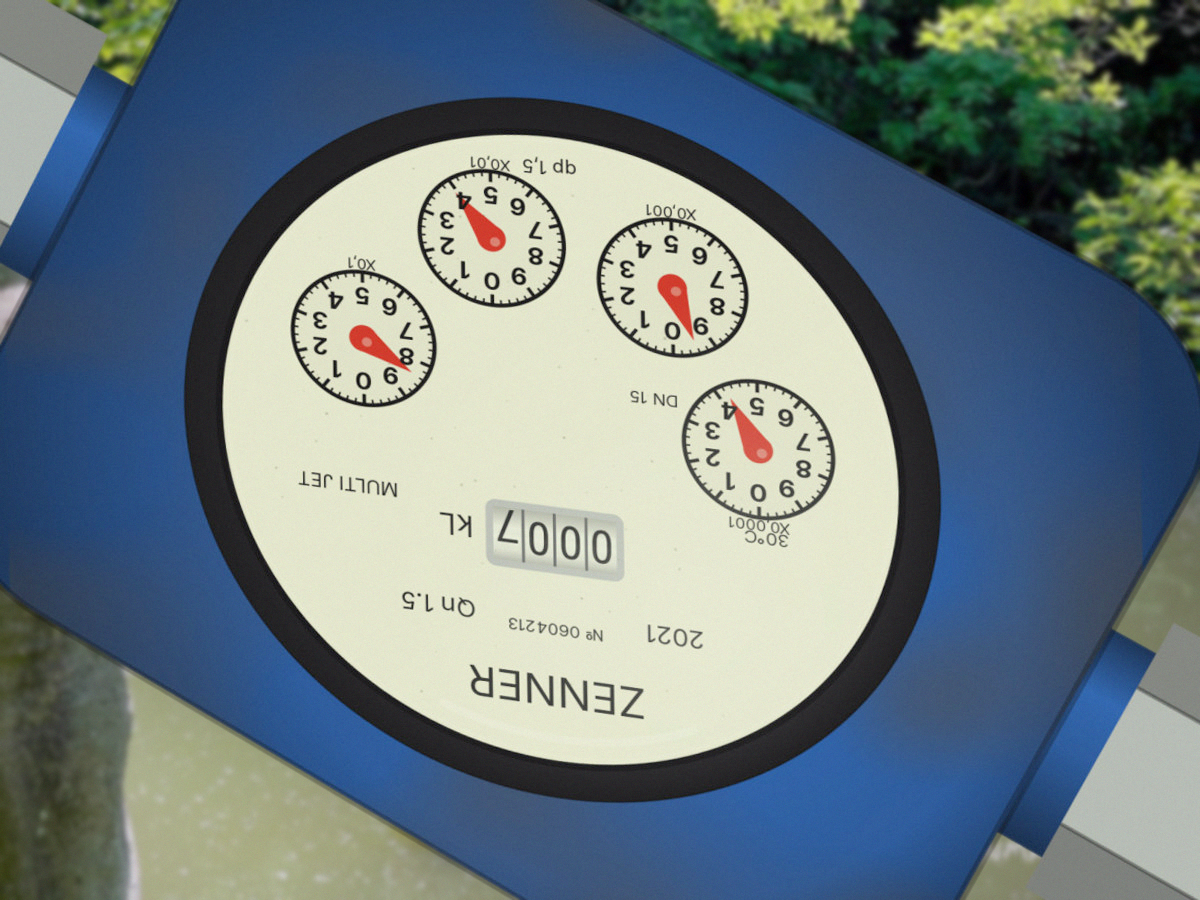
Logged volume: 6.8394 kL
